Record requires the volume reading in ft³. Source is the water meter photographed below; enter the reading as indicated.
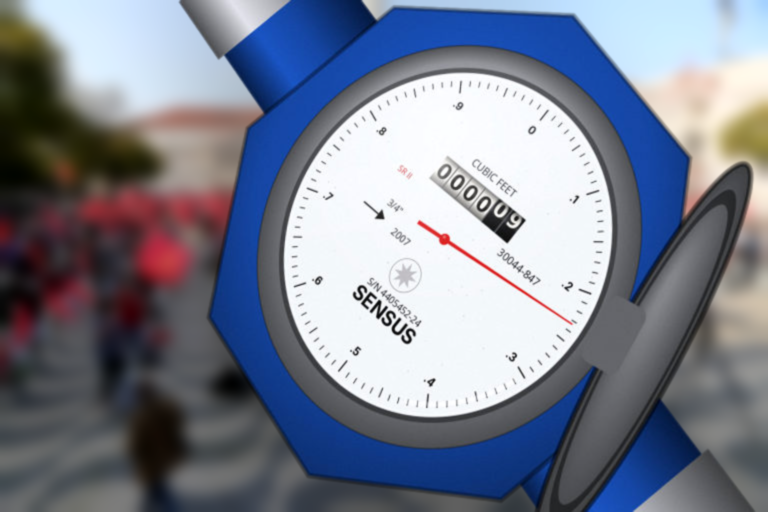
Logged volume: 9.23 ft³
